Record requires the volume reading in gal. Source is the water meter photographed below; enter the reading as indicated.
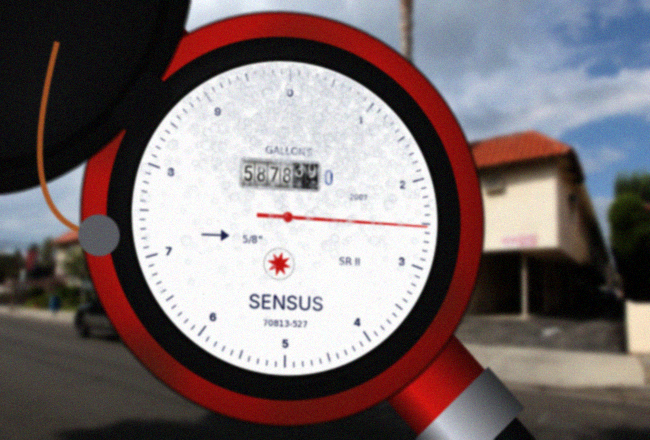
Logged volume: 5878392.5 gal
